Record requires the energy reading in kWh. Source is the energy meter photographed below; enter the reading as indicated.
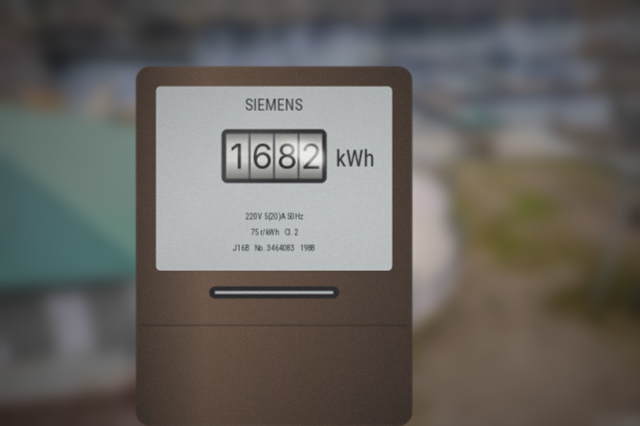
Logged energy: 1682 kWh
